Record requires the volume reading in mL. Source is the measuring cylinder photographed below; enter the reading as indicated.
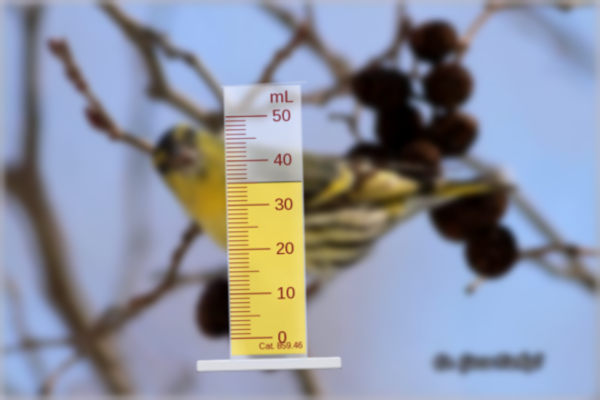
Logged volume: 35 mL
